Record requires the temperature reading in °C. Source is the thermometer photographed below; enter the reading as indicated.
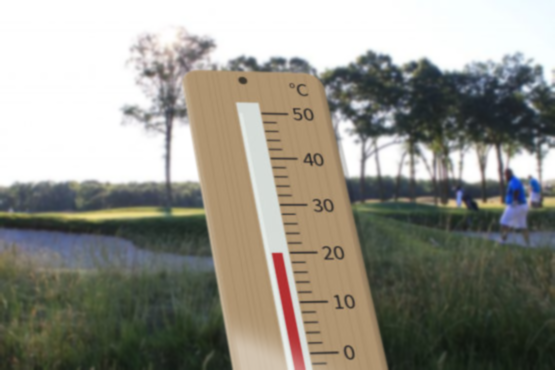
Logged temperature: 20 °C
